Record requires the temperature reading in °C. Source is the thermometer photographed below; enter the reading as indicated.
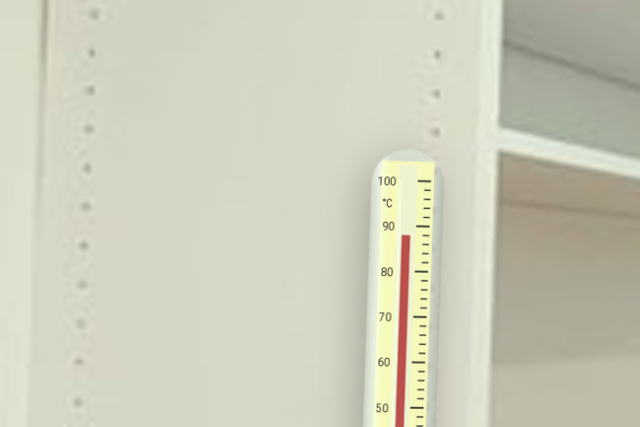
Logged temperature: 88 °C
